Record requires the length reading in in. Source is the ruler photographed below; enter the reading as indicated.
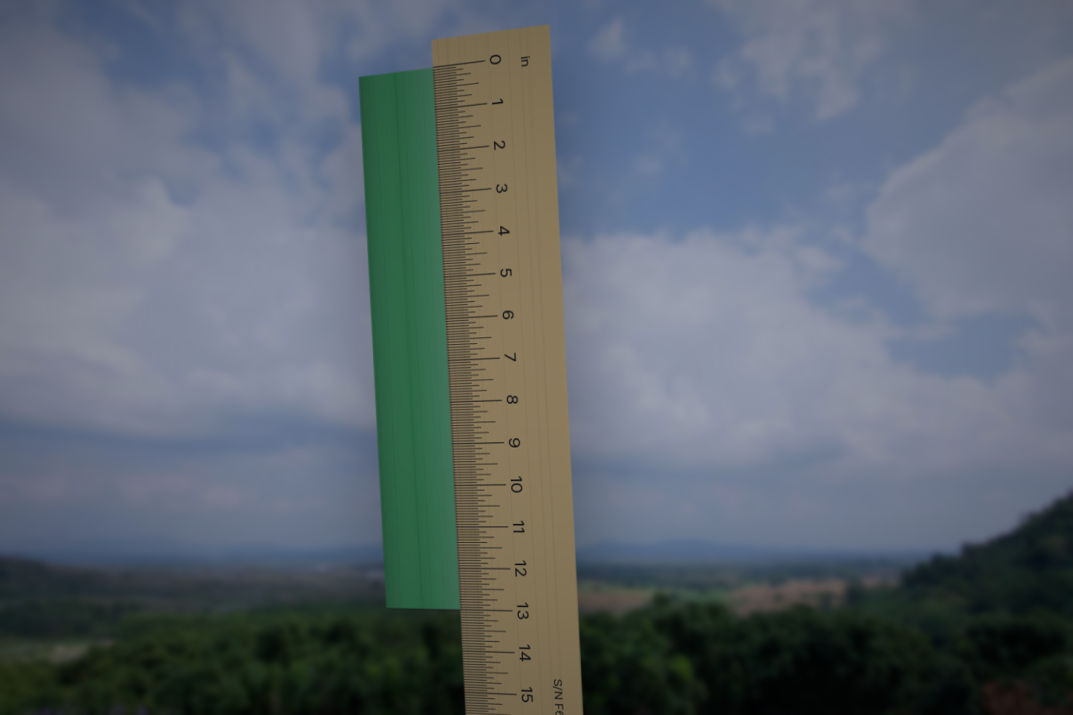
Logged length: 13 in
